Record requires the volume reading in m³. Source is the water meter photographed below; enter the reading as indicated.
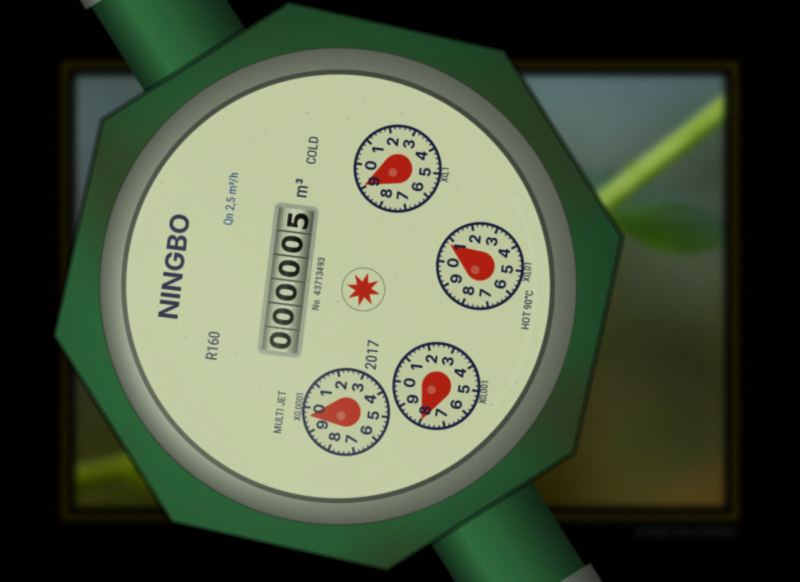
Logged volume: 4.9079 m³
